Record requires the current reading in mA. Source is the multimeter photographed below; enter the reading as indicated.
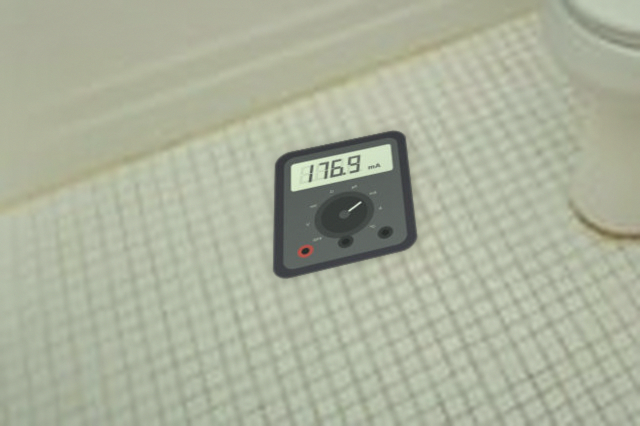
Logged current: 176.9 mA
